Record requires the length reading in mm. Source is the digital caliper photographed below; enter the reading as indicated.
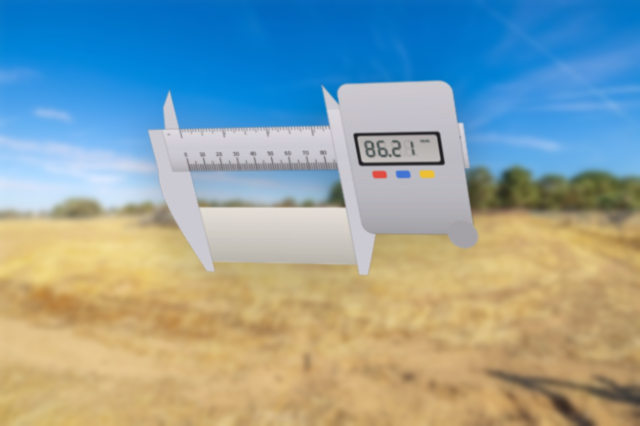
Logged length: 86.21 mm
